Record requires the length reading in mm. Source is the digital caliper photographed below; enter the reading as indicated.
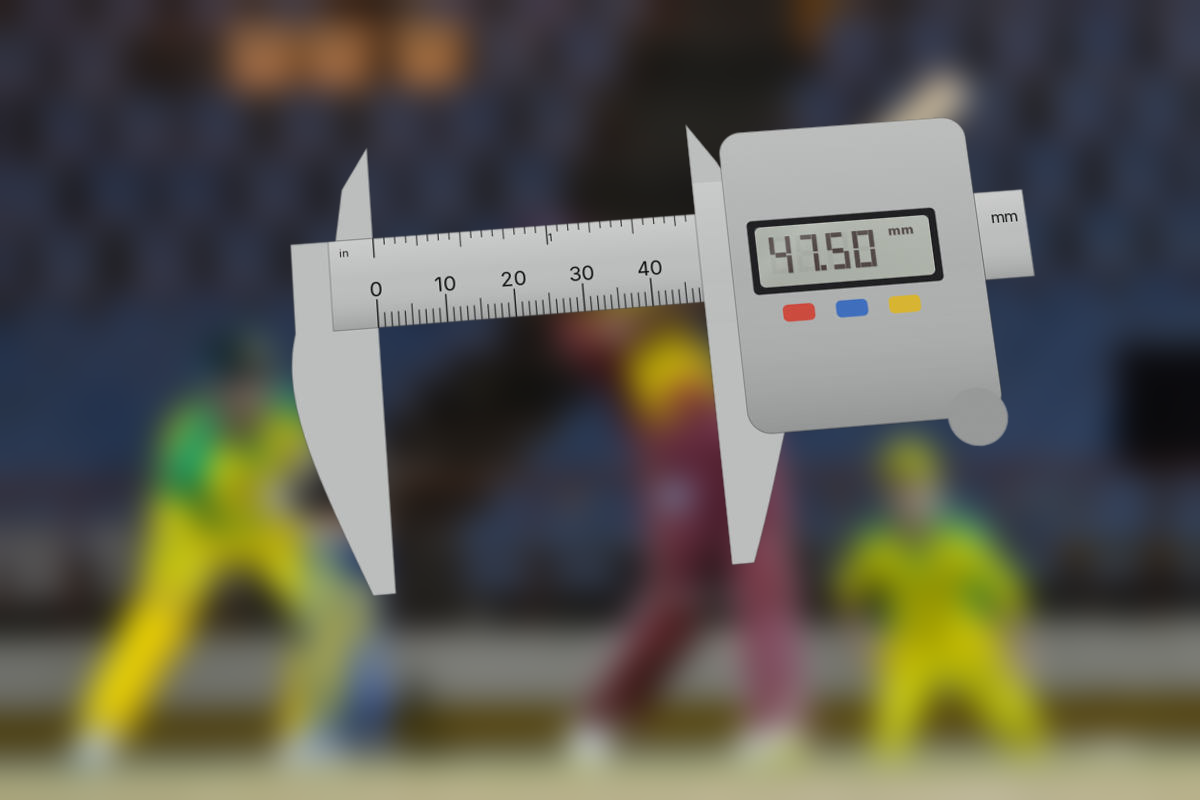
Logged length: 47.50 mm
